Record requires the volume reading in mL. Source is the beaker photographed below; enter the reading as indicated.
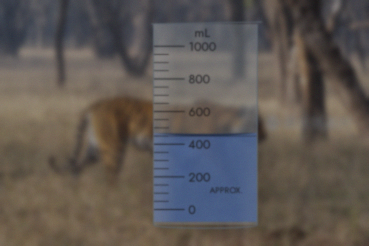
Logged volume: 450 mL
